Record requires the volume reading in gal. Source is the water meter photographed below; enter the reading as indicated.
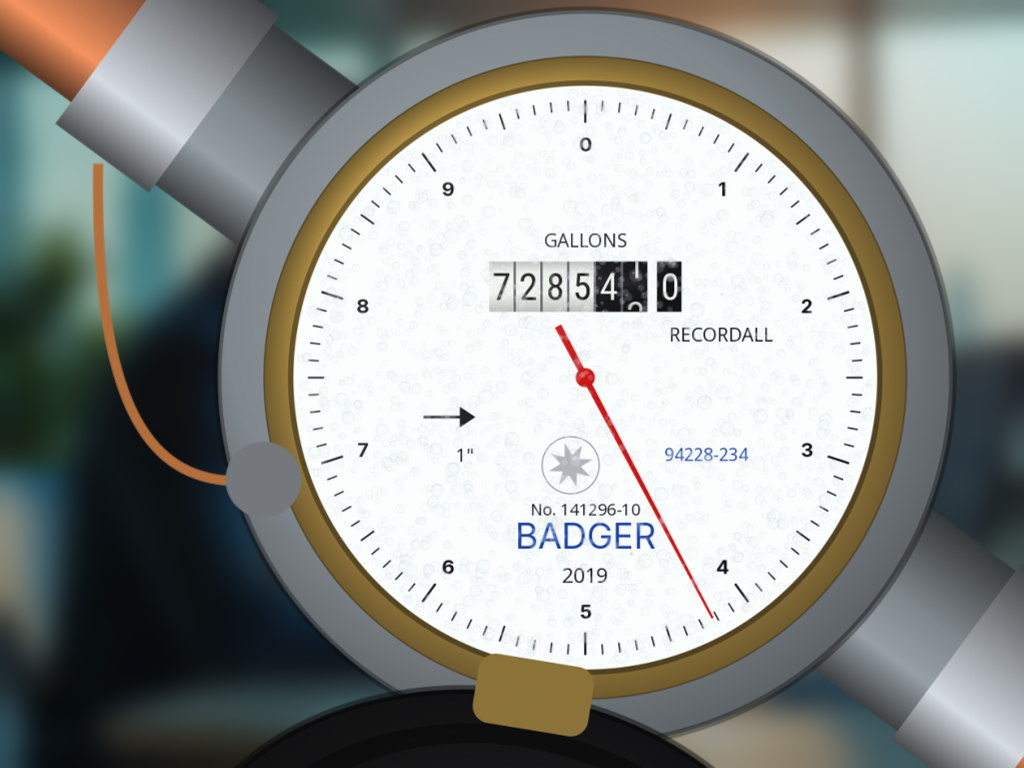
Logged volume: 7285414.2 gal
